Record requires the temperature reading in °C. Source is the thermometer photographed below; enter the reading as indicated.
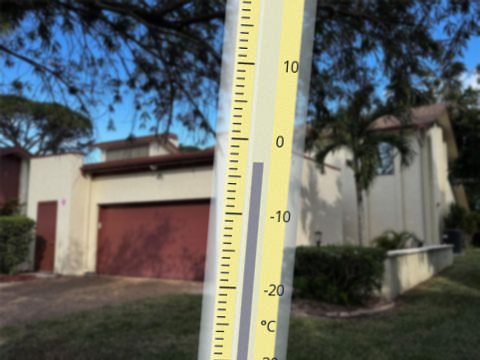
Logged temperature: -3 °C
